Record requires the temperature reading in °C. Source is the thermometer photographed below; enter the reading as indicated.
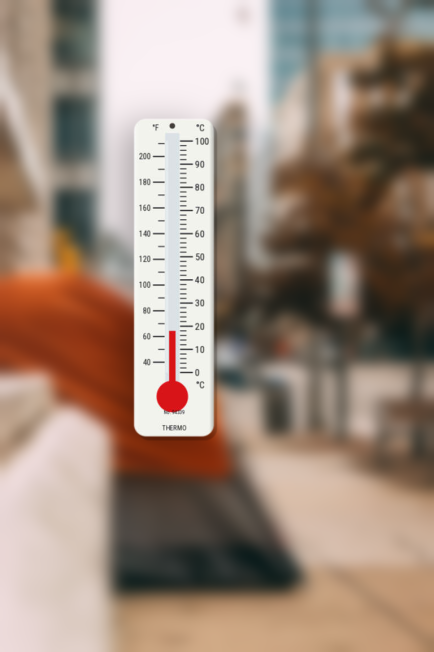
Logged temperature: 18 °C
